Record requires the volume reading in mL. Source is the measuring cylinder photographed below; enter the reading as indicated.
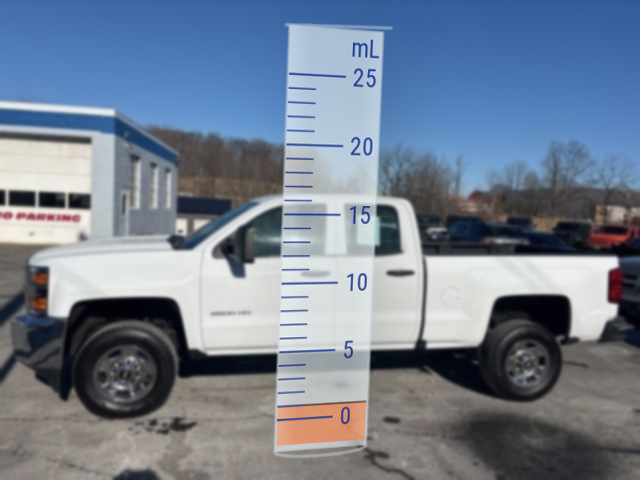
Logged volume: 1 mL
